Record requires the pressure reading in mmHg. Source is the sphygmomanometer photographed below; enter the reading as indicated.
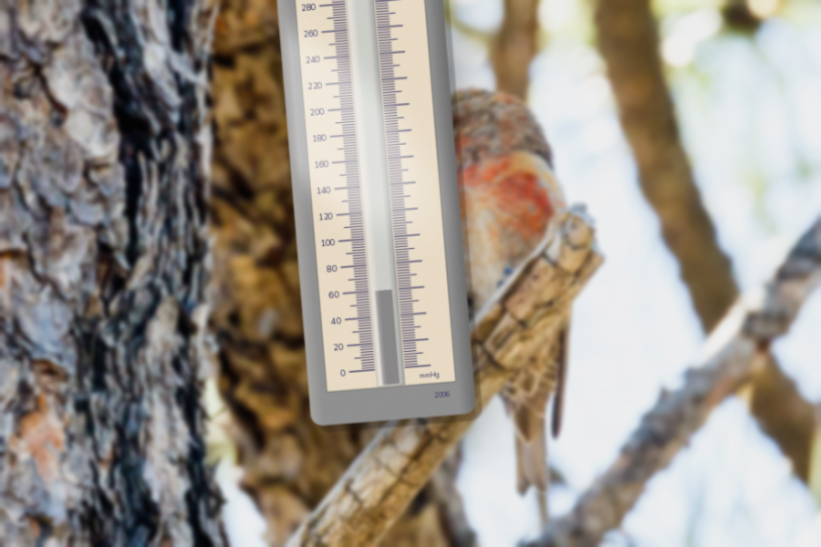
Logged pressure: 60 mmHg
